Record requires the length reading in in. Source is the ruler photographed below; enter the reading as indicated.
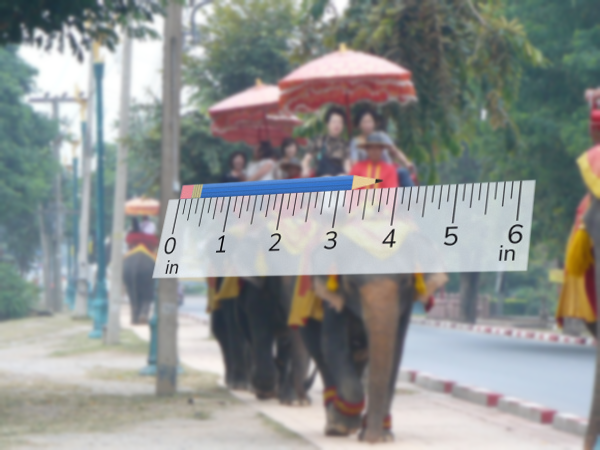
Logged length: 3.75 in
